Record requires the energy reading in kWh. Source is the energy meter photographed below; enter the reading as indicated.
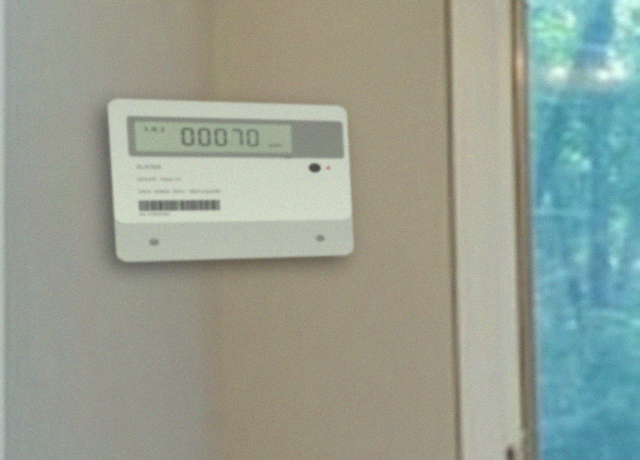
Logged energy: 70 kWh
